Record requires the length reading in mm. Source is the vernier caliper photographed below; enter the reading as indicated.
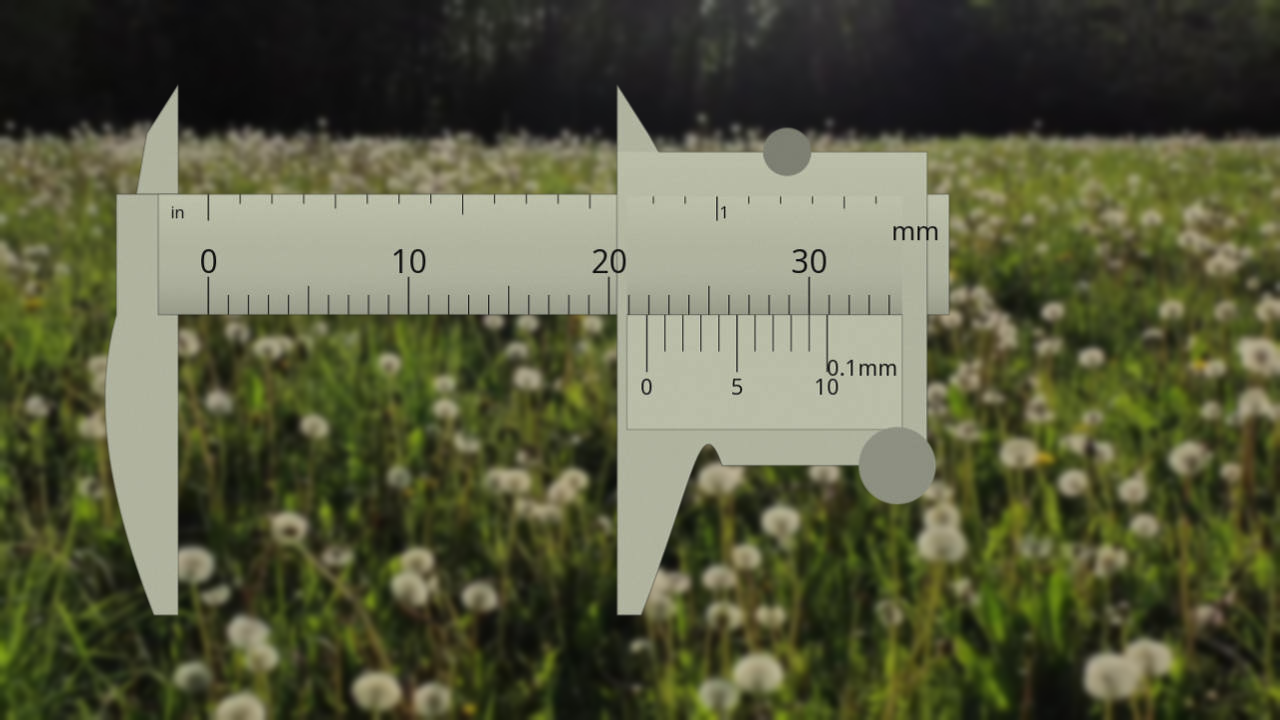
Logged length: 21.9 mm
